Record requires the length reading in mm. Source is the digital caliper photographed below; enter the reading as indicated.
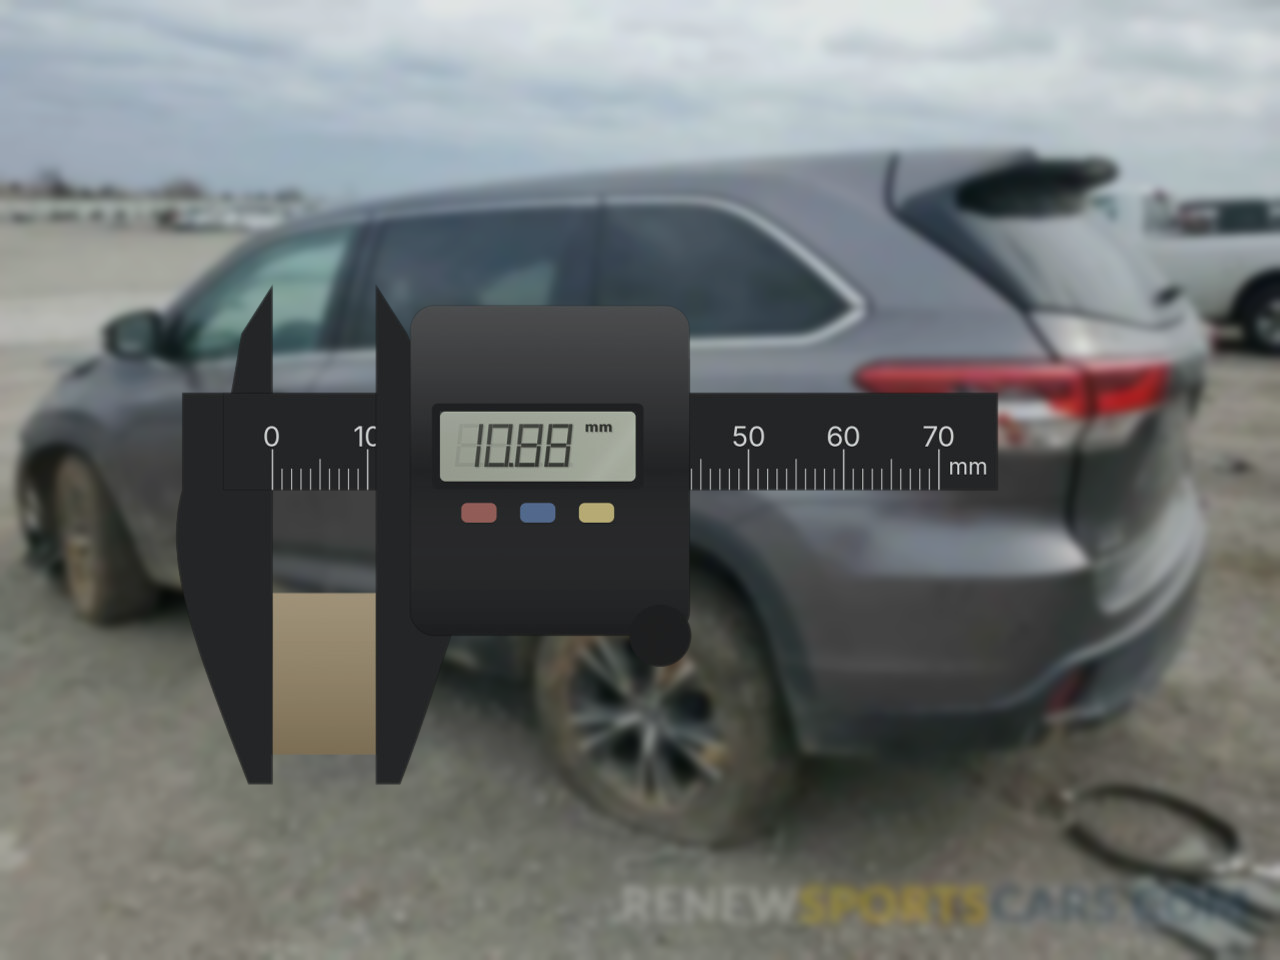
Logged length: 10.88 mm
